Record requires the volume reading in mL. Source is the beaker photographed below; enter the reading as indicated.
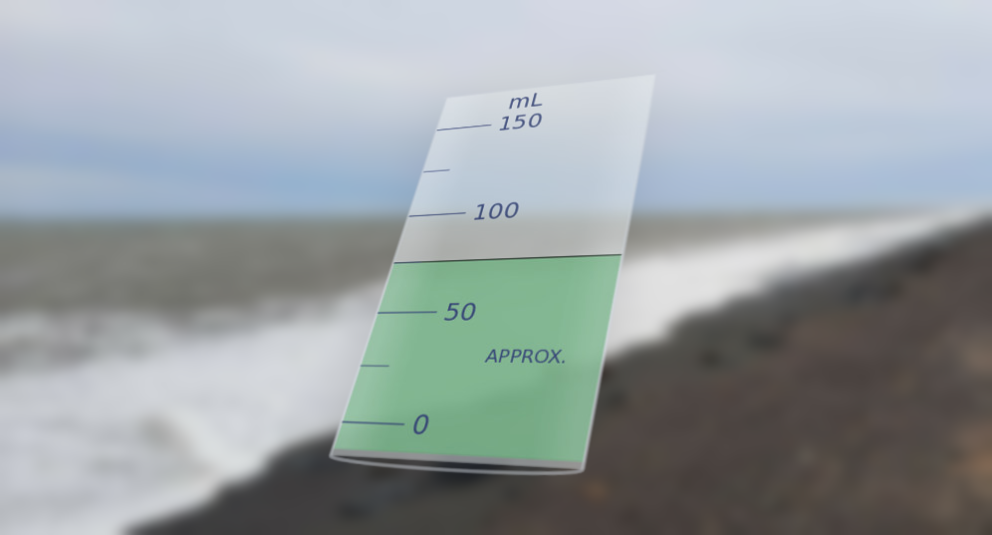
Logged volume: 75 mL
